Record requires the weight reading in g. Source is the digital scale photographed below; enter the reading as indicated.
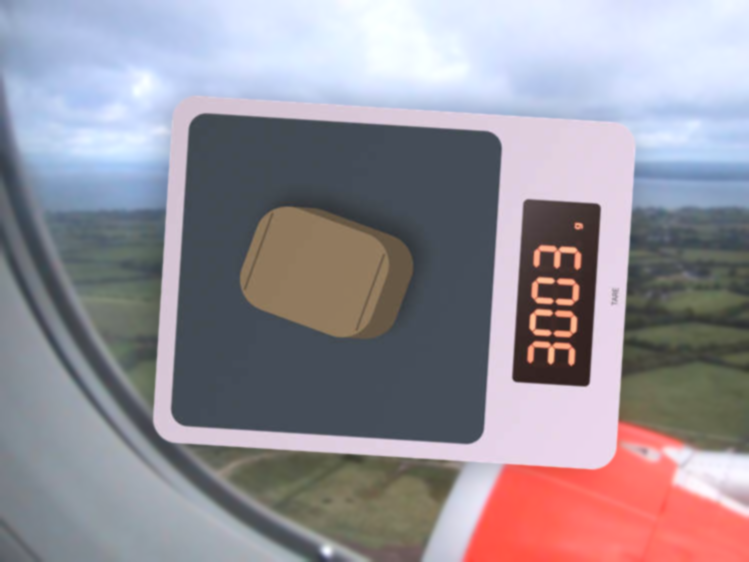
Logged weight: 3003 g
